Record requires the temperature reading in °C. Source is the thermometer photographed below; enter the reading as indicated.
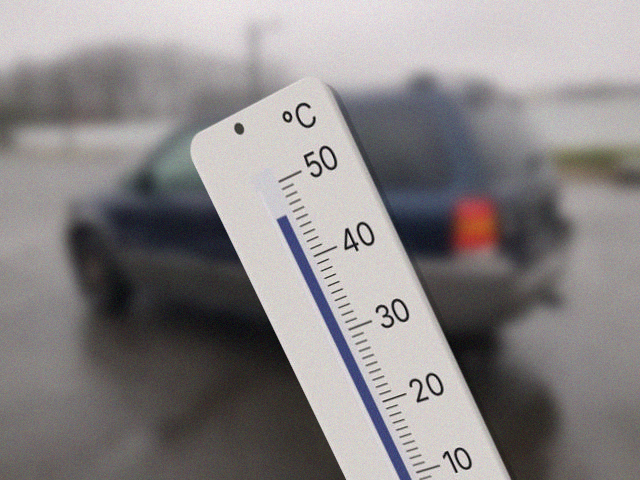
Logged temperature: 46 °C
